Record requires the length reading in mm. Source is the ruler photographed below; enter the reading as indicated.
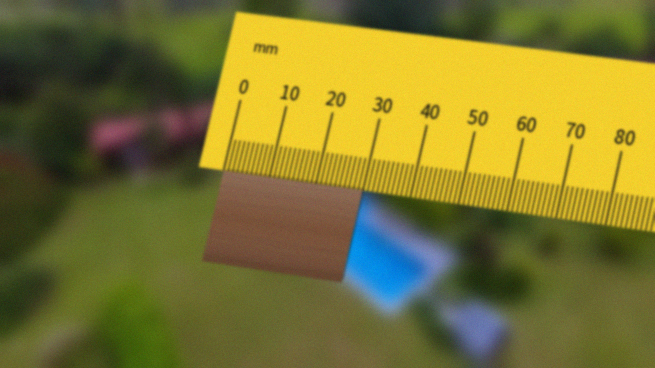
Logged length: 30 mm
